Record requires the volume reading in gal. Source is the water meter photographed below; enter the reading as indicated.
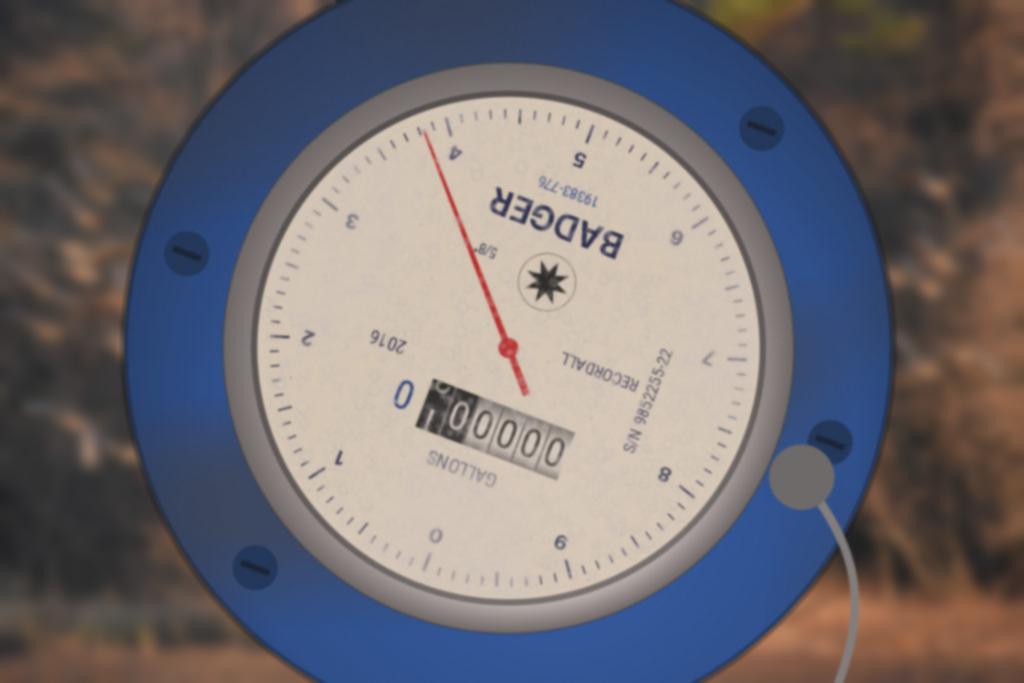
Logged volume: 13.8 gal
